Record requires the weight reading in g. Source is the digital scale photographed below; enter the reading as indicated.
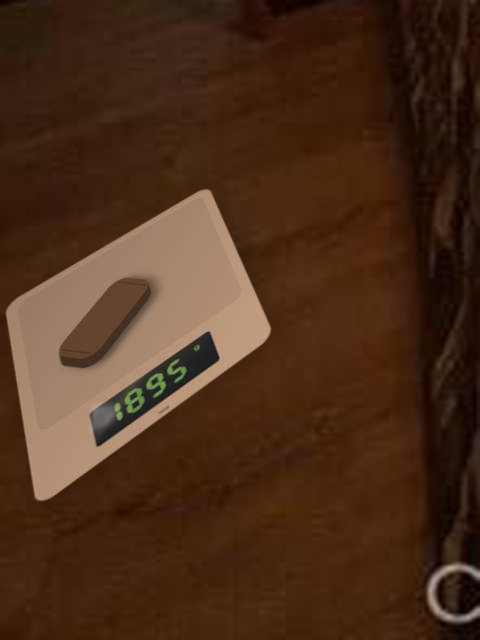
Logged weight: 1895 g
